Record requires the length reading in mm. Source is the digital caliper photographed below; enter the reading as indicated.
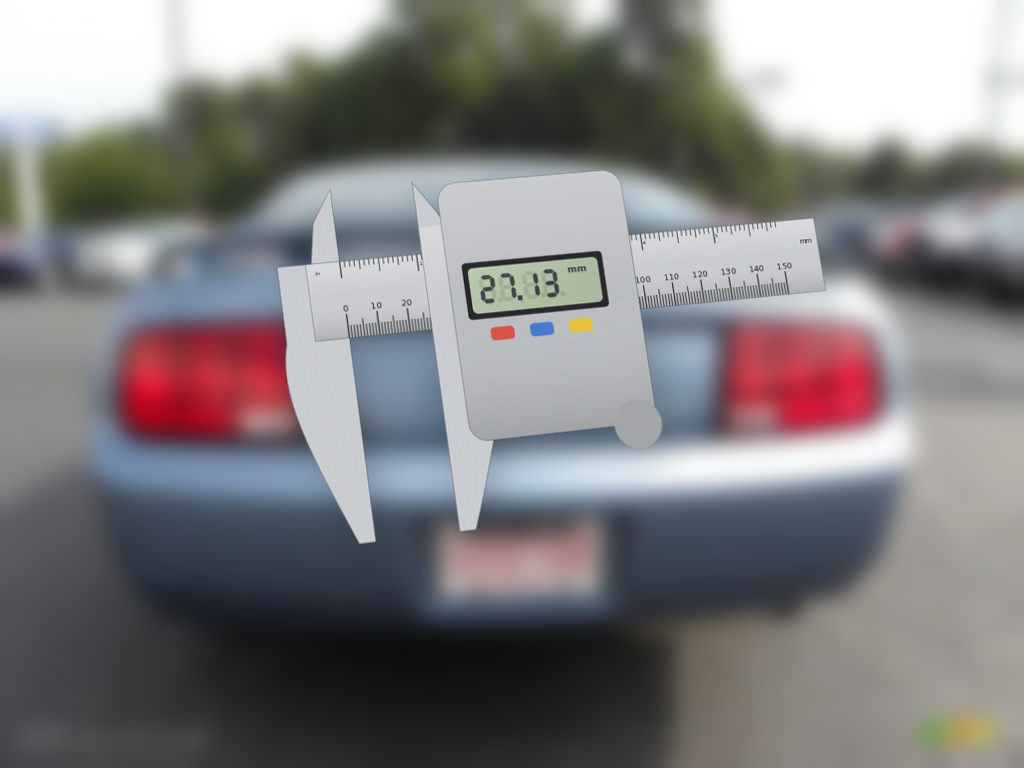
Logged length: 27.13 mm
